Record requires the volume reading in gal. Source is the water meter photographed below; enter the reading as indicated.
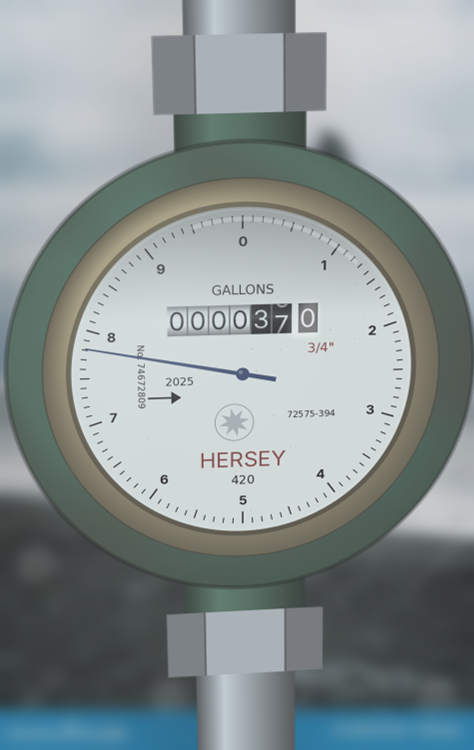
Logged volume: 367.8 gal
